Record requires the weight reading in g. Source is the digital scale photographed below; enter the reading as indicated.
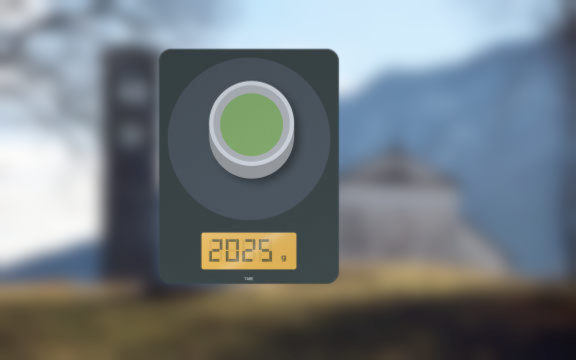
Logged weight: 2025 g
